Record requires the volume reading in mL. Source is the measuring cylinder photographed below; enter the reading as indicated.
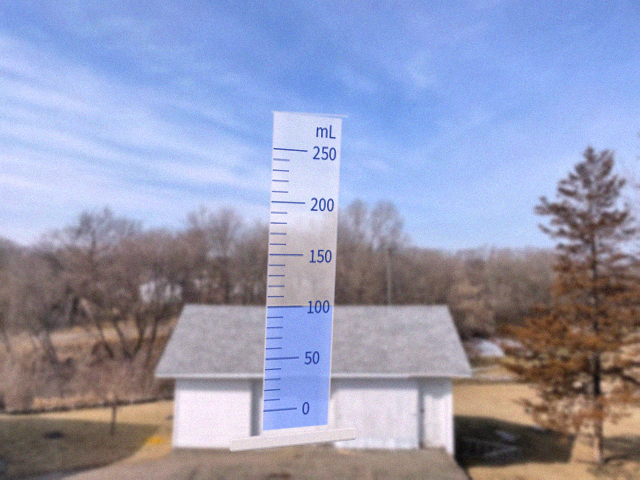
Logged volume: 100 mL
